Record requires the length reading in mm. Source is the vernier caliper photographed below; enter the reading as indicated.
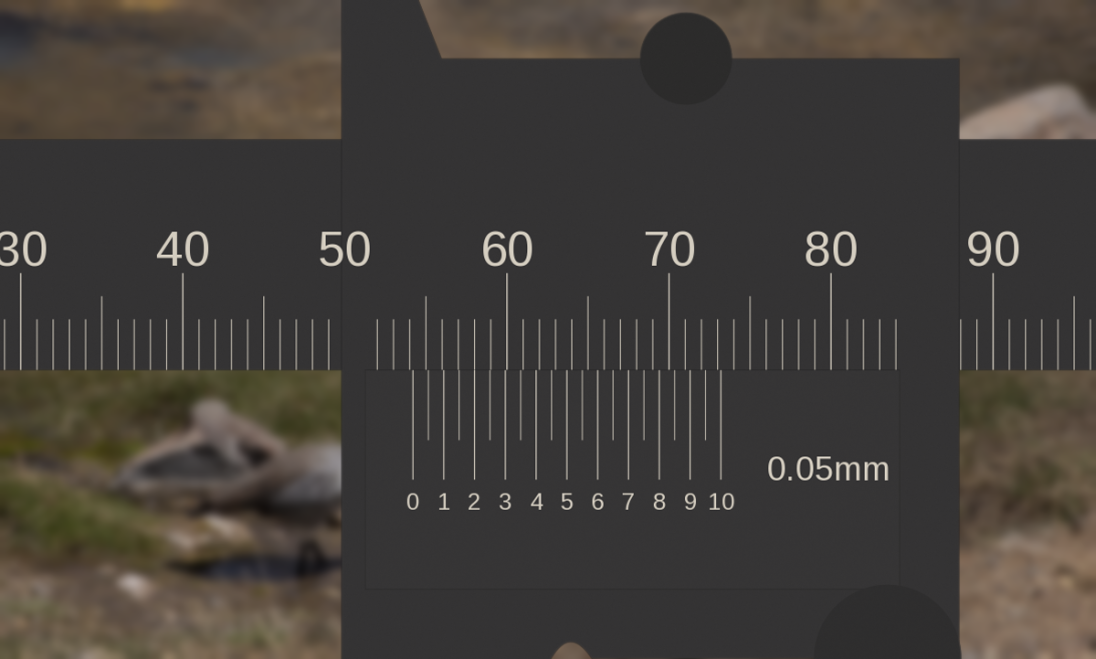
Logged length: 54.2 mm
